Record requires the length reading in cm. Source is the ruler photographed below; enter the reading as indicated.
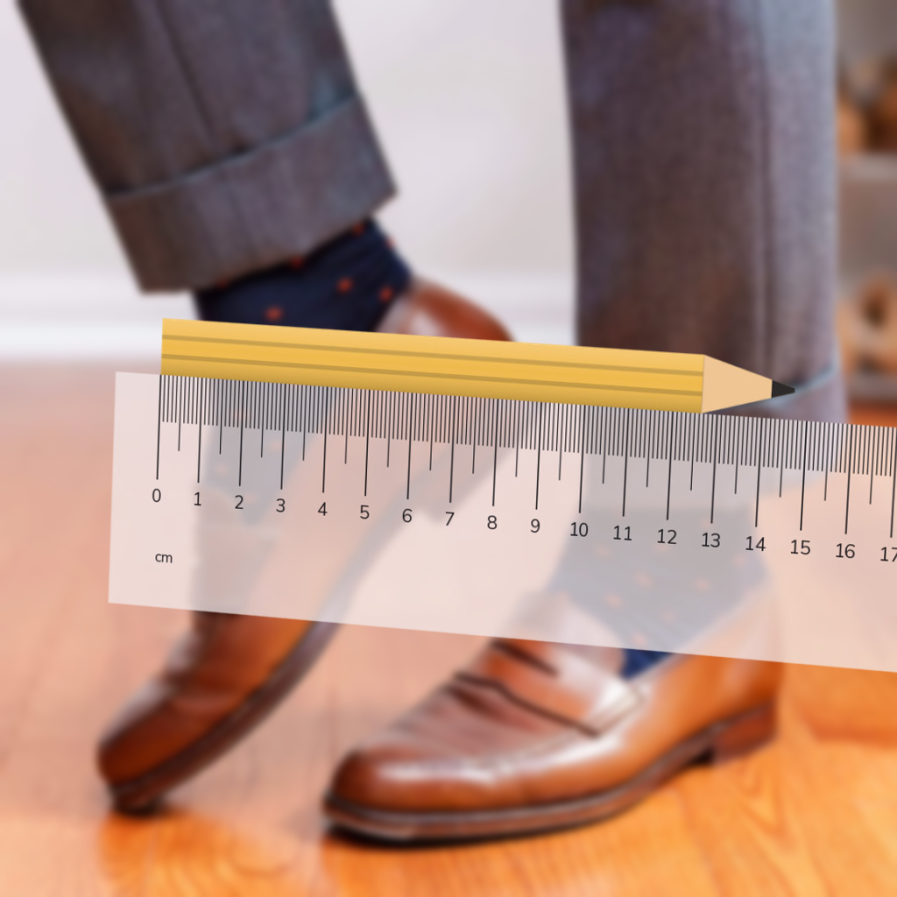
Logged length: 14.7 cm
